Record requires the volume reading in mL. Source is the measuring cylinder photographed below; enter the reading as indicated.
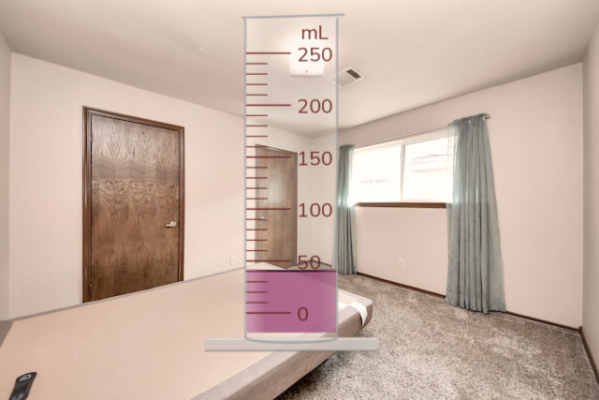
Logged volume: 40 mL
